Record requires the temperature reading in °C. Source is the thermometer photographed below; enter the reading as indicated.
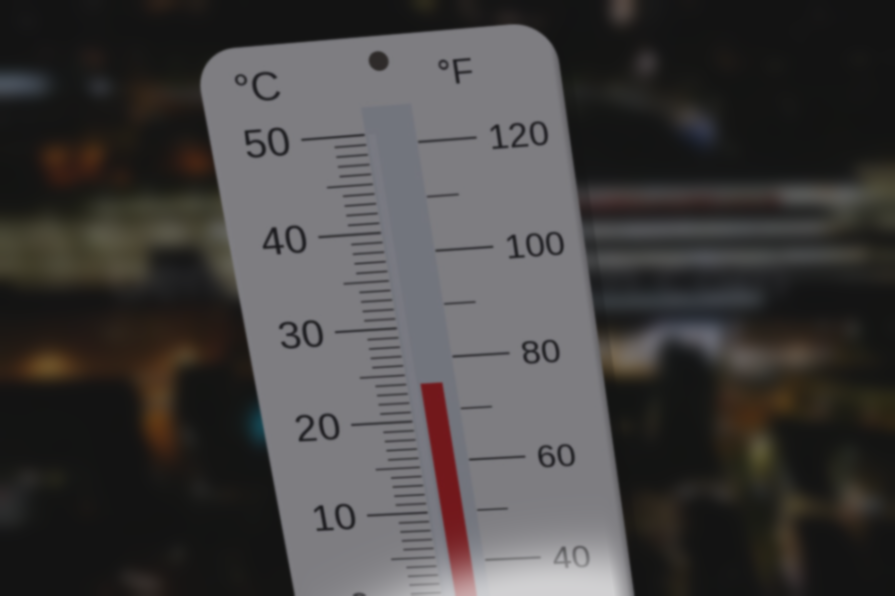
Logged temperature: 24 °C
